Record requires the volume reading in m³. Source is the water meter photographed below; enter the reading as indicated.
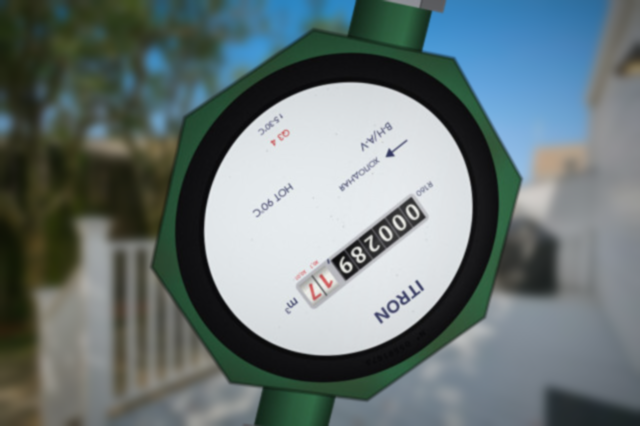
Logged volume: 289.17 m³
